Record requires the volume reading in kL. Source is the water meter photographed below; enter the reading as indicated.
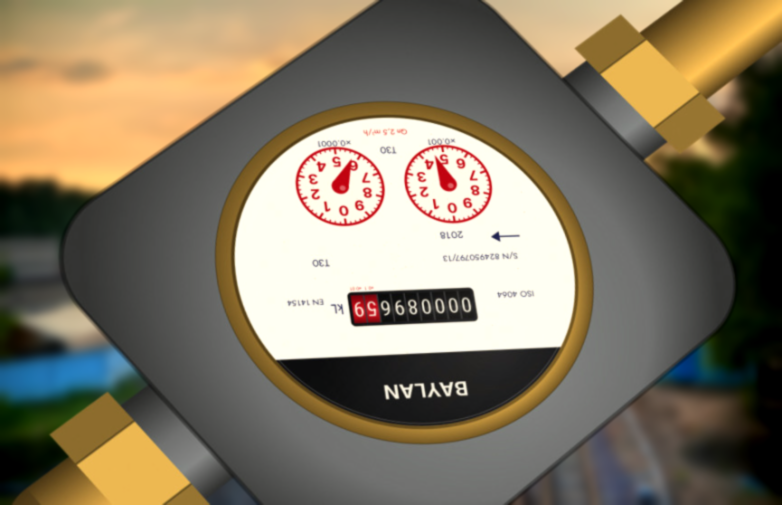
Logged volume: 896.5945 kL
